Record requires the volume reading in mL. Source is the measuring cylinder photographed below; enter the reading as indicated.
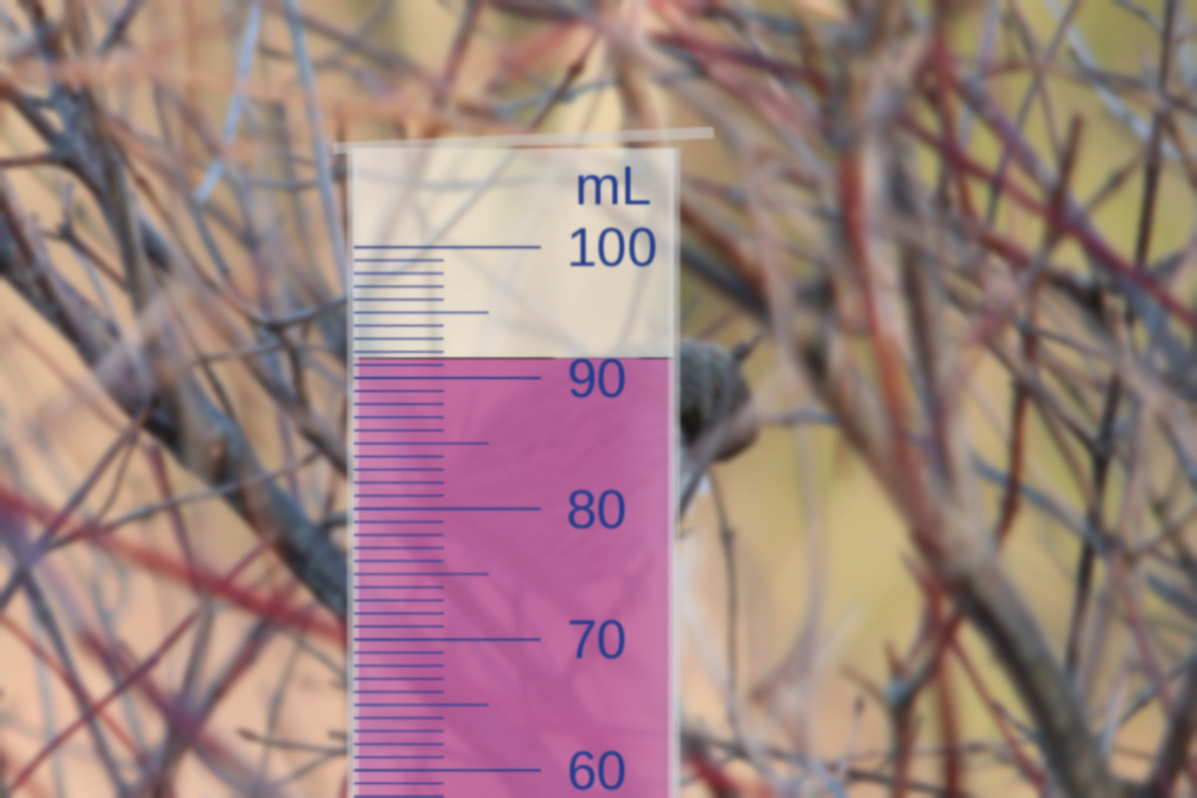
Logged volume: 91.5 mL
